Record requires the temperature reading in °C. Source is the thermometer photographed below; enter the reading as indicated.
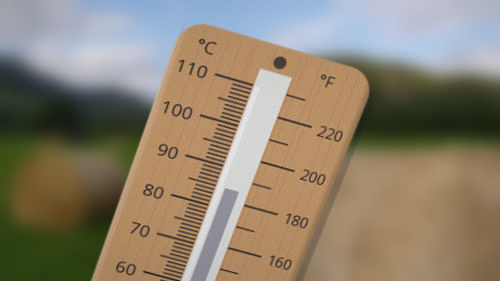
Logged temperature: 85 °C
